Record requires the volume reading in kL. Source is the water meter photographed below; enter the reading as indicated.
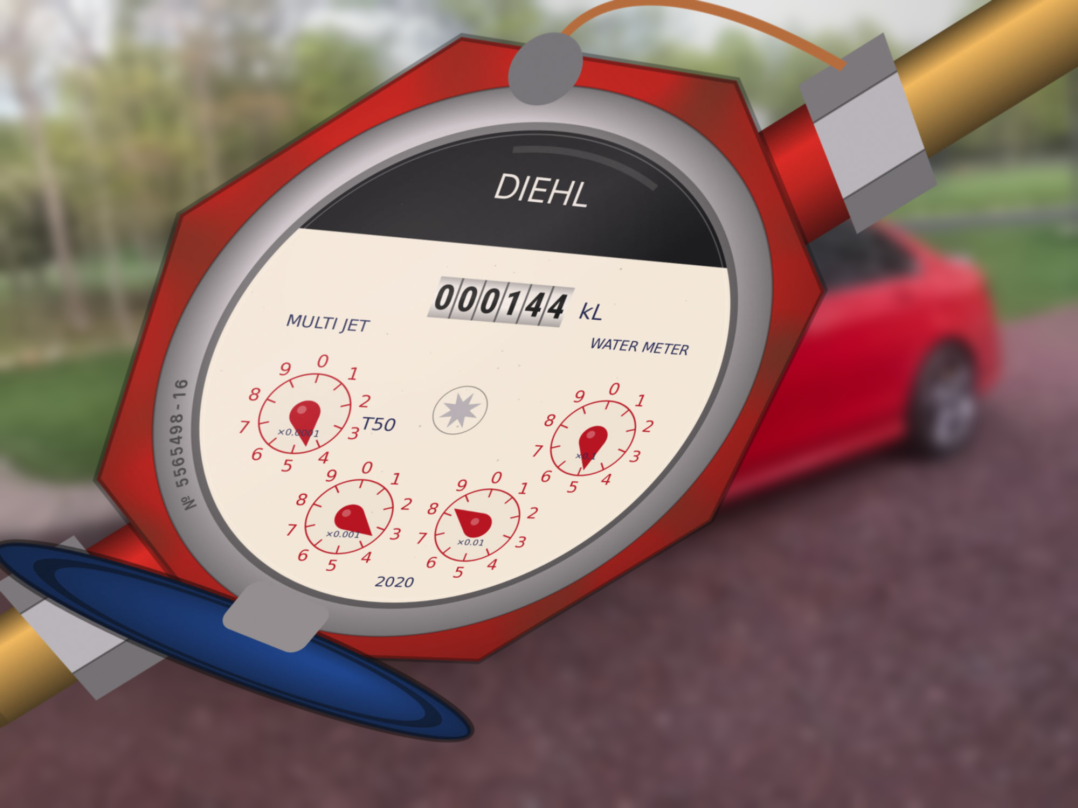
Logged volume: 144.4834 kL
